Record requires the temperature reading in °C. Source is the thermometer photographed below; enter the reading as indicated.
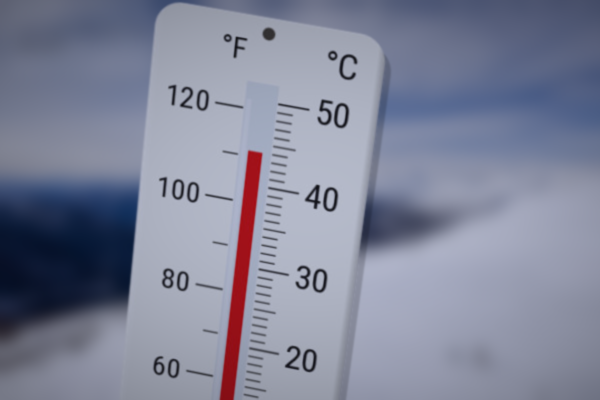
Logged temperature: 44 °C
